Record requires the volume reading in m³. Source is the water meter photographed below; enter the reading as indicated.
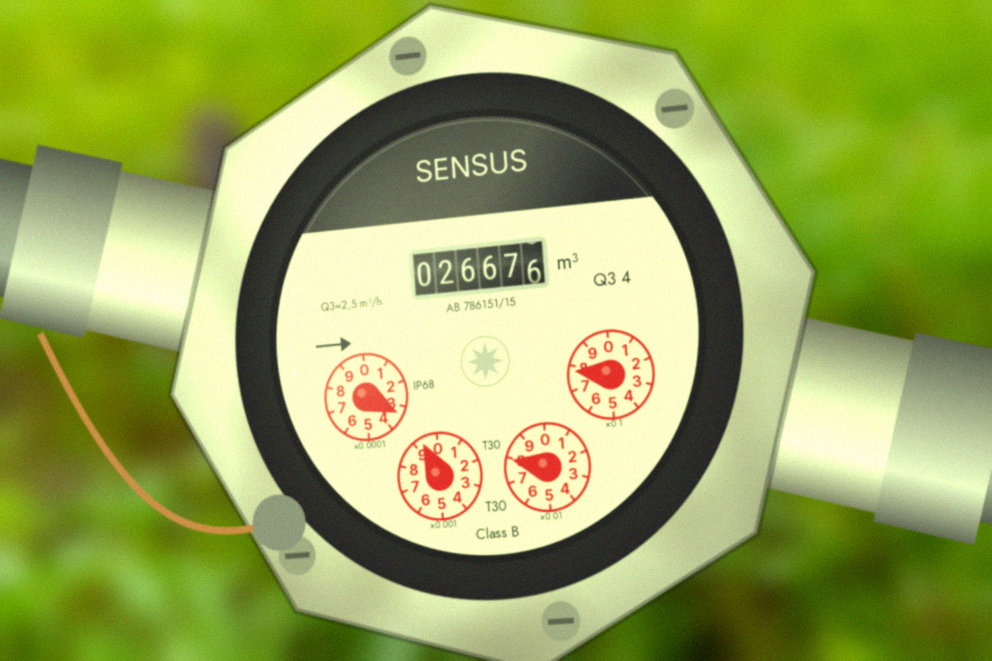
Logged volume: 26675.7793 m³
